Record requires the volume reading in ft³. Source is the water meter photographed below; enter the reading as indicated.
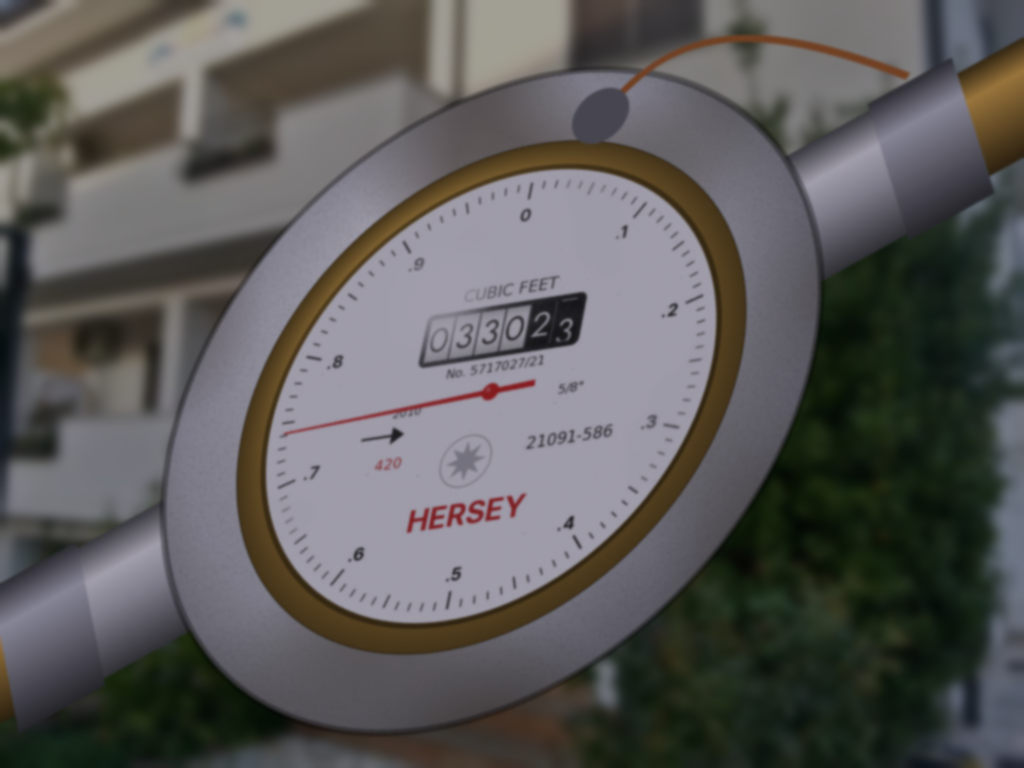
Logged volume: 33022.74 ft³
